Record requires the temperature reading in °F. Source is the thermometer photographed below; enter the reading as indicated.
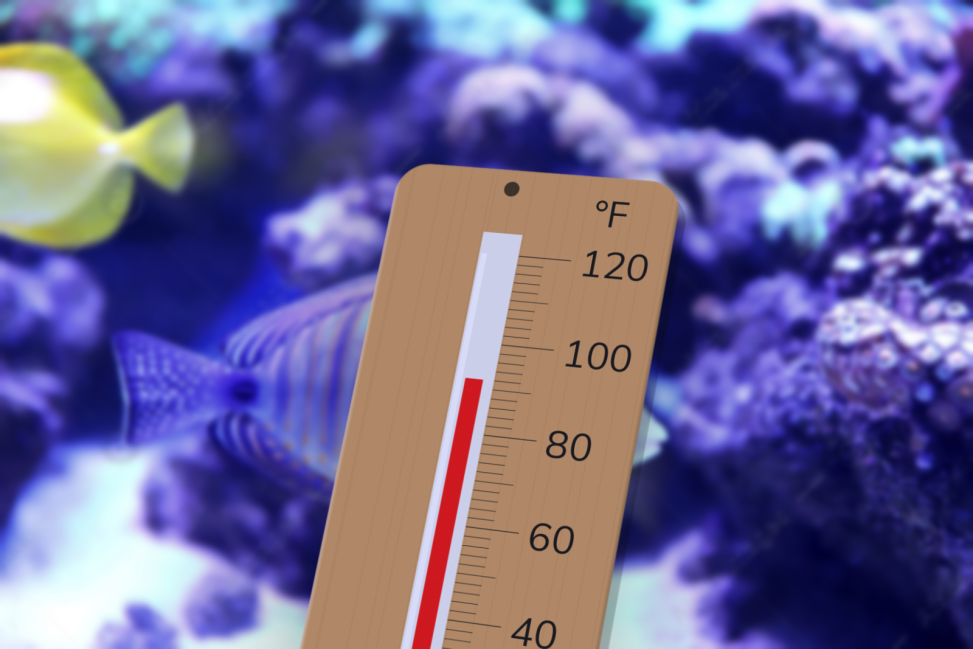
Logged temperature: 92 °F
